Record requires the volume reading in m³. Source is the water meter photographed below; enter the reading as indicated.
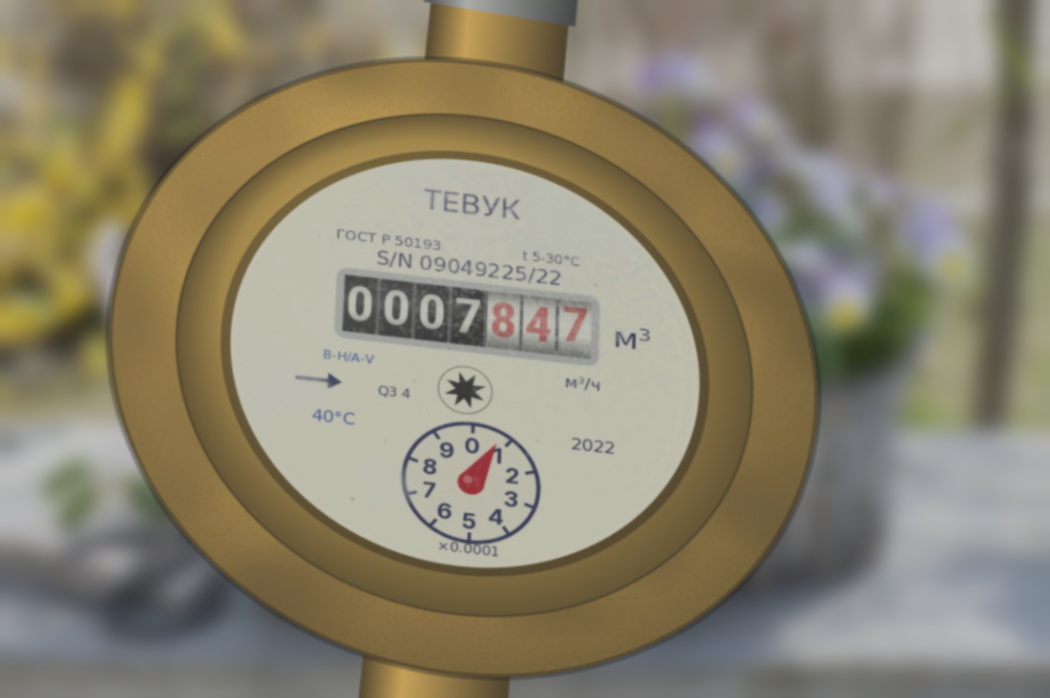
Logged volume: 7.8470 m³
